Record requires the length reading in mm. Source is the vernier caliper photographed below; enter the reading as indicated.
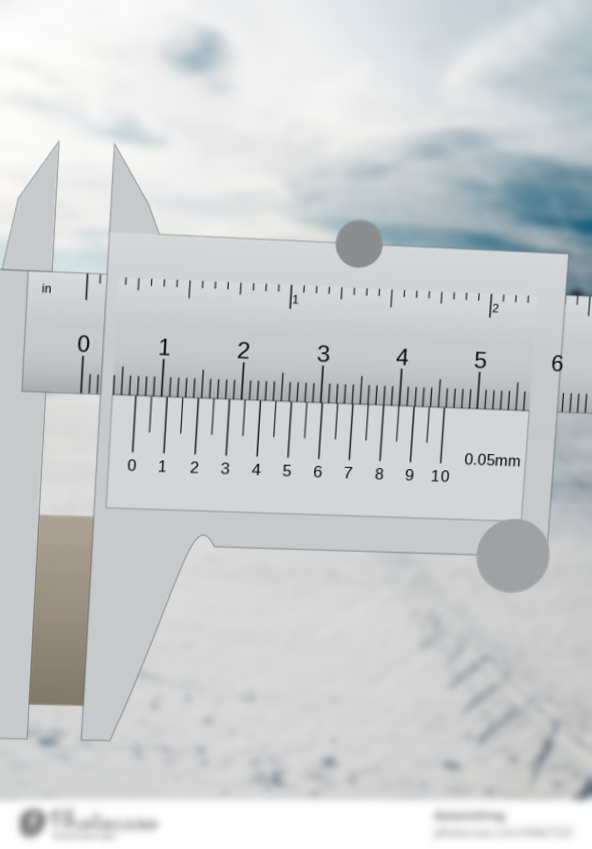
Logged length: 6.8 mm
